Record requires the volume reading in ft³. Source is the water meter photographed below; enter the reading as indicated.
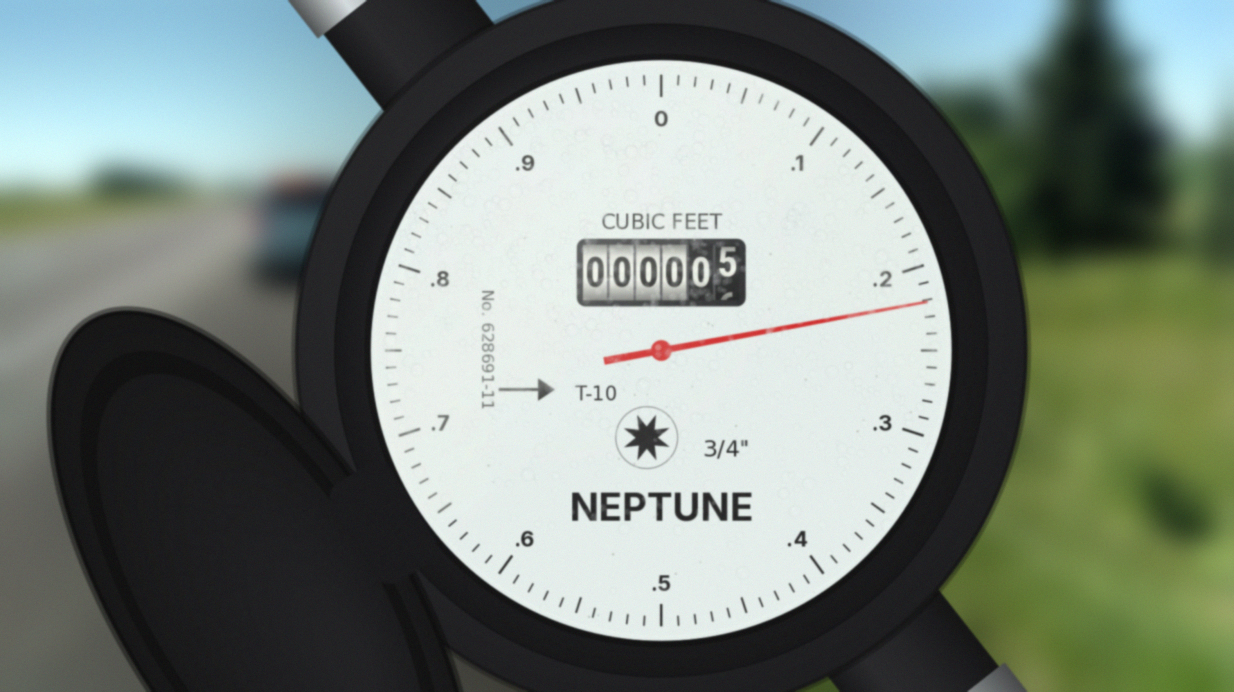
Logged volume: 5.22 ft³
